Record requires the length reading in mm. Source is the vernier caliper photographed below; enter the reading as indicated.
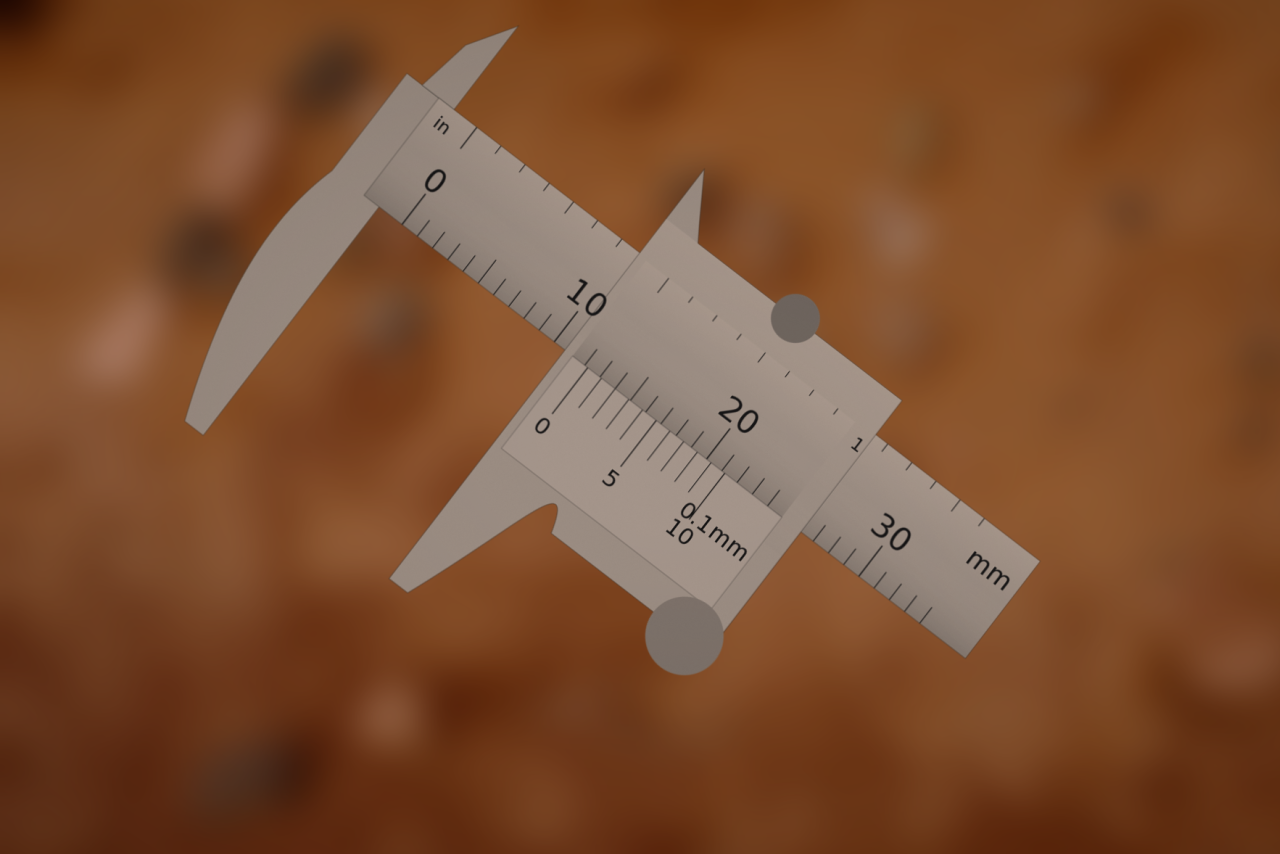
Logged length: 12.2 mm
